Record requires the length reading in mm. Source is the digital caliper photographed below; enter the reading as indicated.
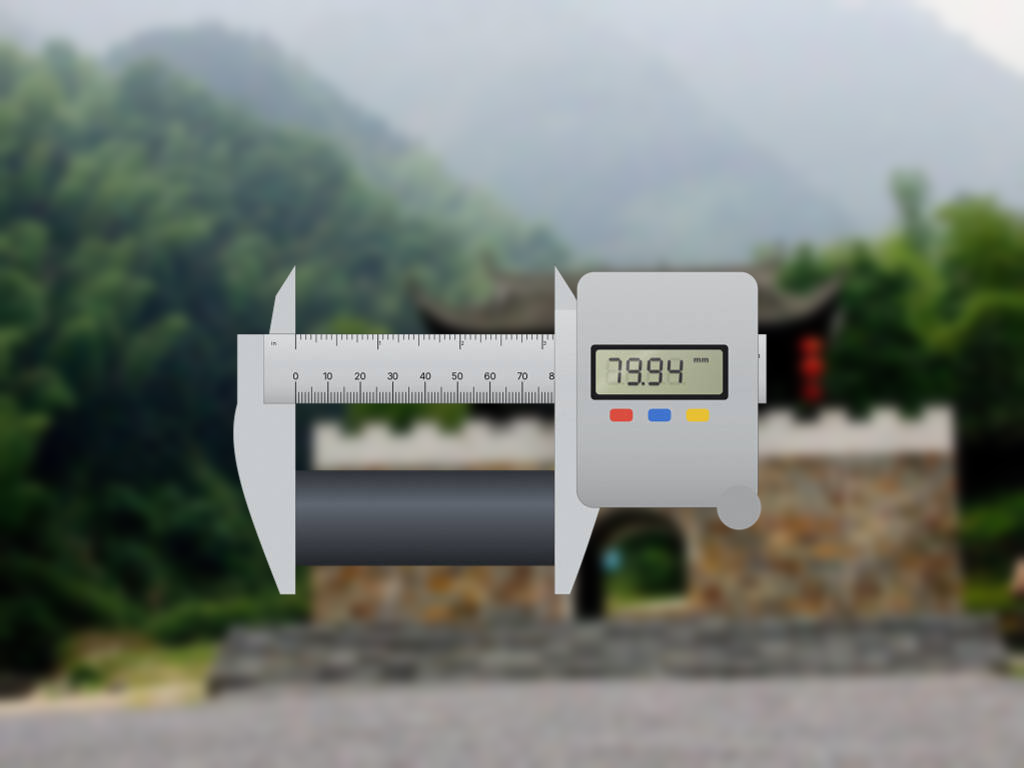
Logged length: 79.94 mm
